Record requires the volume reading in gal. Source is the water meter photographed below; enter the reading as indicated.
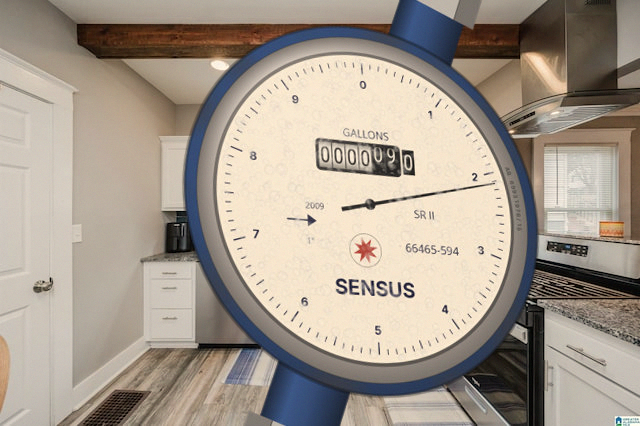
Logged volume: 92.1 gal
